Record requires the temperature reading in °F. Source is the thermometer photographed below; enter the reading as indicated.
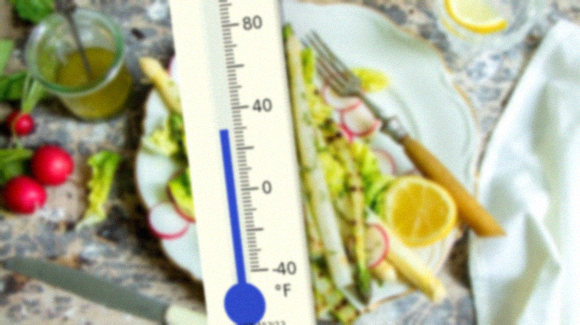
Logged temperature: 30 °F
